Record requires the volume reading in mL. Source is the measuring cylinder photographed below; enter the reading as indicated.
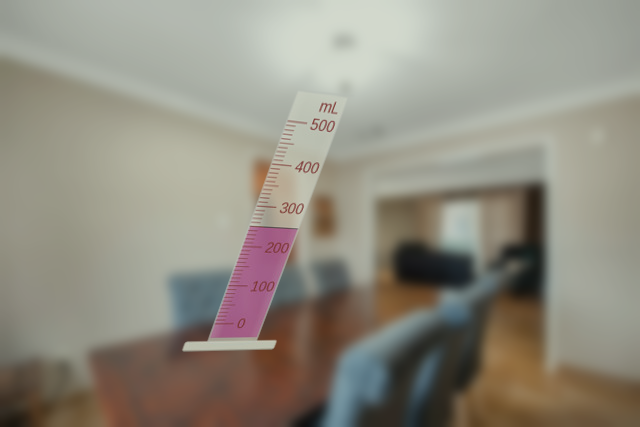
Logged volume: 250 mL
